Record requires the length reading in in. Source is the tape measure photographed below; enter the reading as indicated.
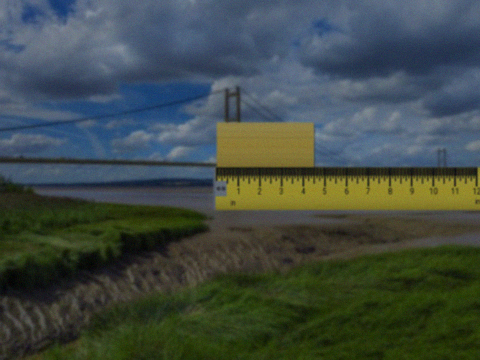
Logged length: 4.5 in
